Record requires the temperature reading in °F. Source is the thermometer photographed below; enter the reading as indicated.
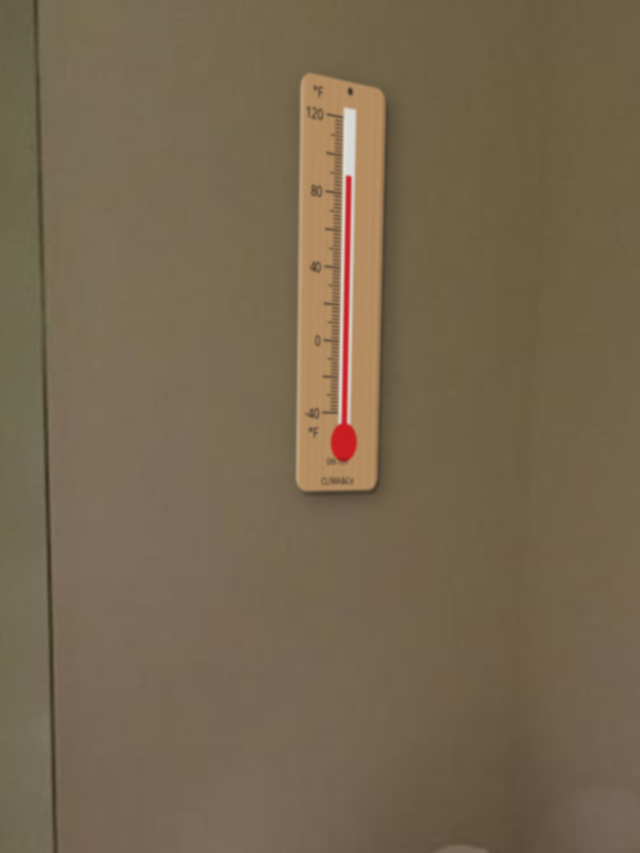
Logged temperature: 90 °F
